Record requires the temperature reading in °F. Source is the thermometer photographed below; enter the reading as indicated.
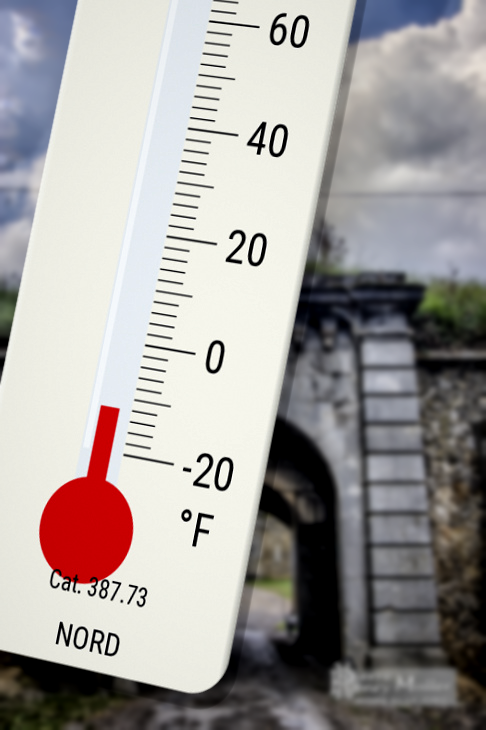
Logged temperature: -12 °F
